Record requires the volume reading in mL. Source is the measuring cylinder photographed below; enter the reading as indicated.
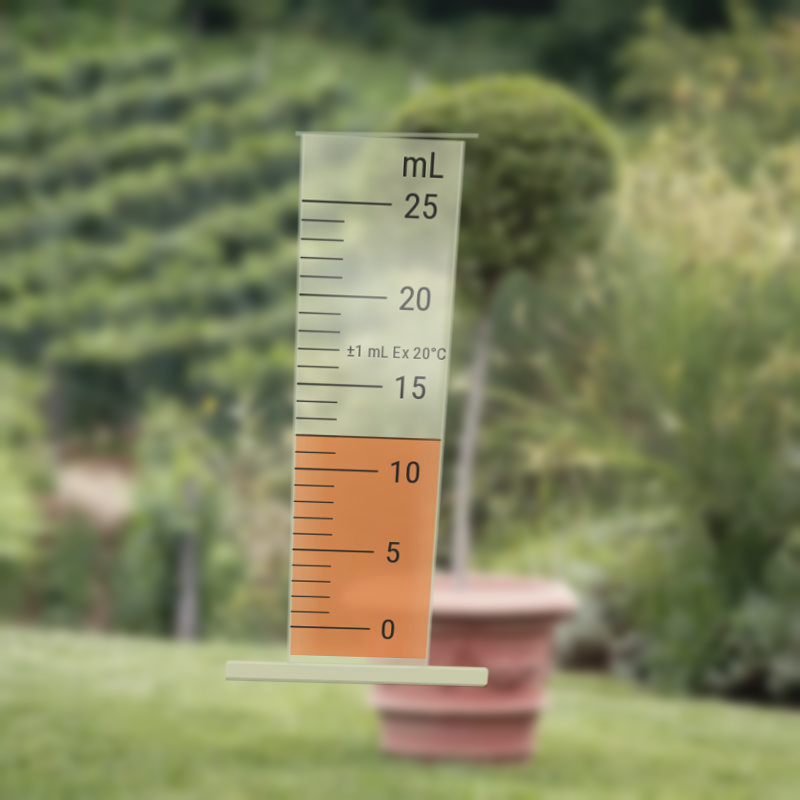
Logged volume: 12 mL
